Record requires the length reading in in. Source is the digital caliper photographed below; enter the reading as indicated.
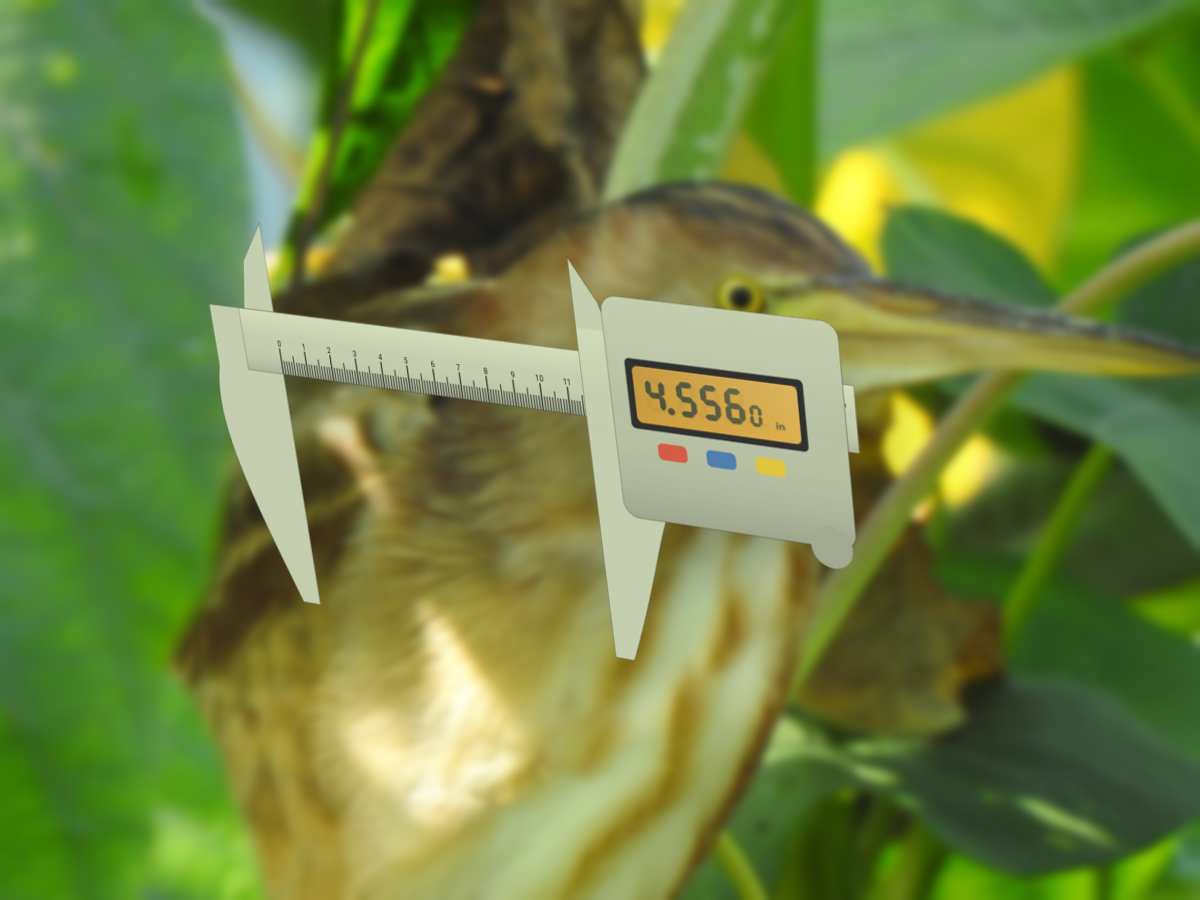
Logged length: 4.5560 in
